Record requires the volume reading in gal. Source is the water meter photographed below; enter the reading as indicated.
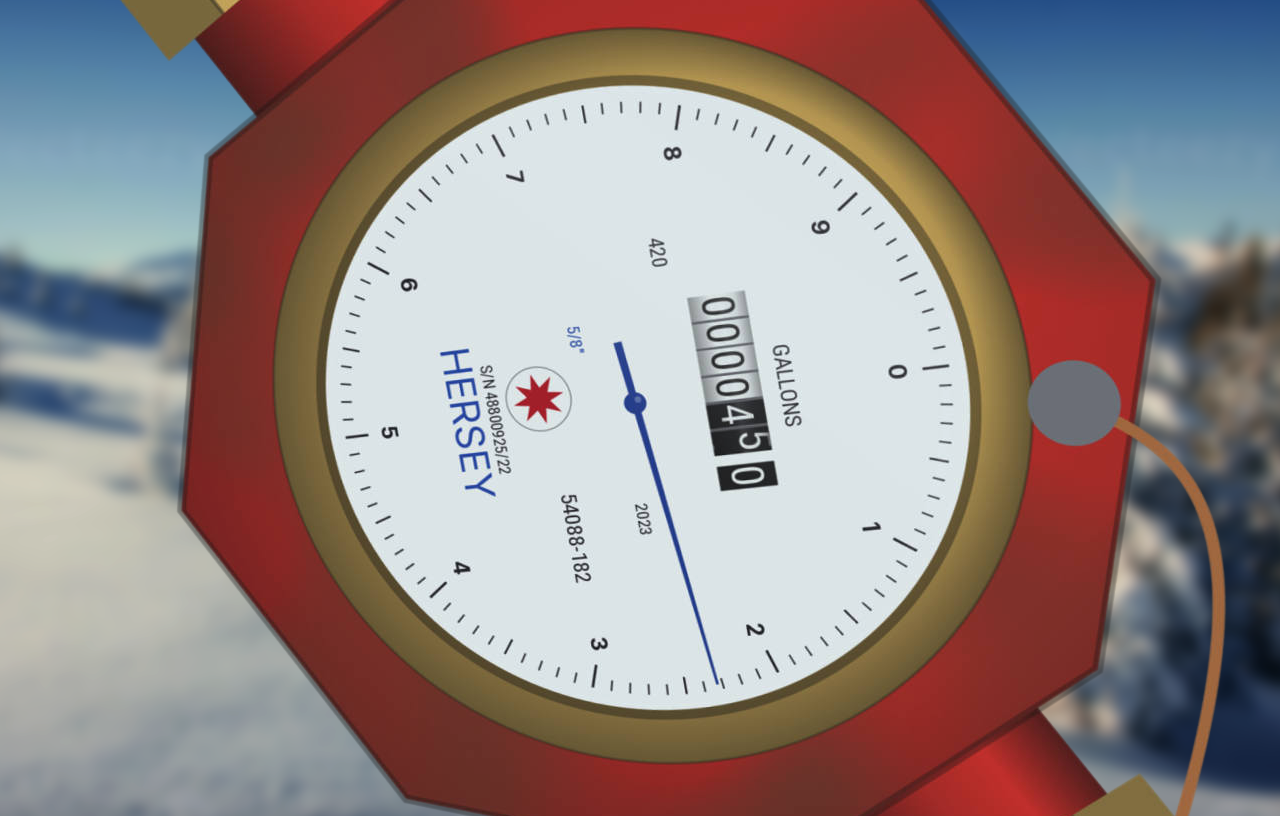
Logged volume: 452.3 gal
